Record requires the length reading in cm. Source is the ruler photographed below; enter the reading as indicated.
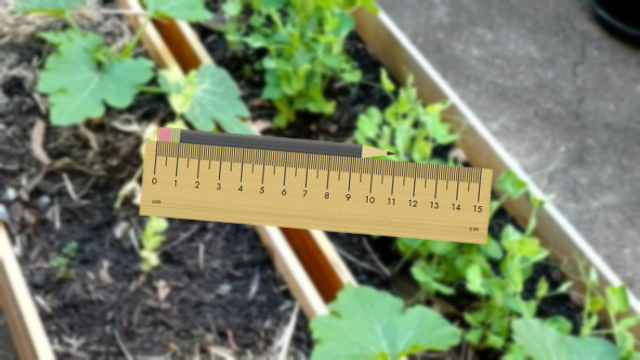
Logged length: 11 cm
